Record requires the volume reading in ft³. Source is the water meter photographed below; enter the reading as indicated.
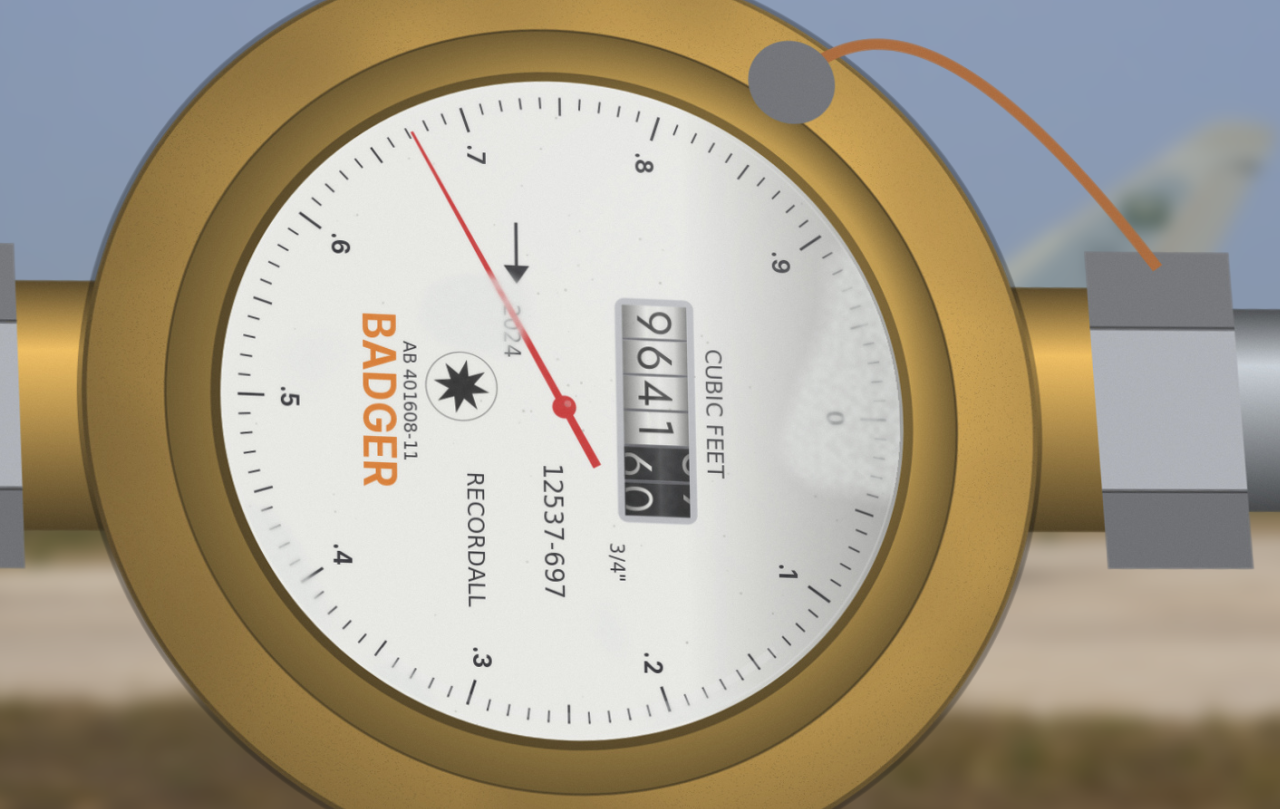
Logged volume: 964159.67 ft³
